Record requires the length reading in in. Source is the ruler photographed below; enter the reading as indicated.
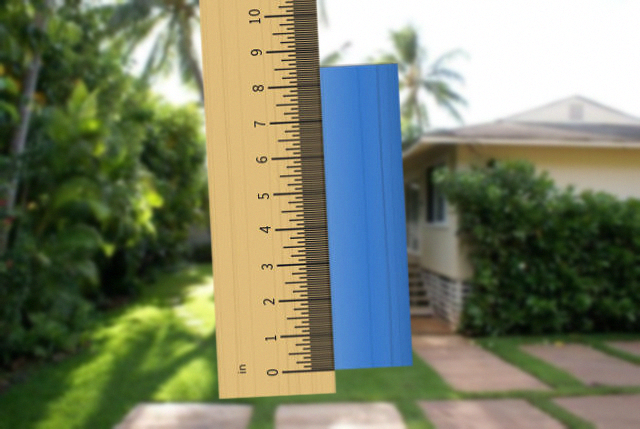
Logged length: 8.5 in
